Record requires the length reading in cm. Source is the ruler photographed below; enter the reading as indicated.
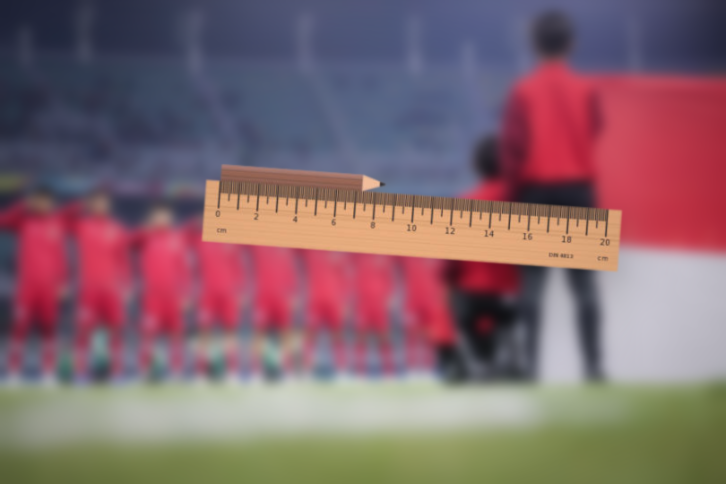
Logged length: 8.5 cm
